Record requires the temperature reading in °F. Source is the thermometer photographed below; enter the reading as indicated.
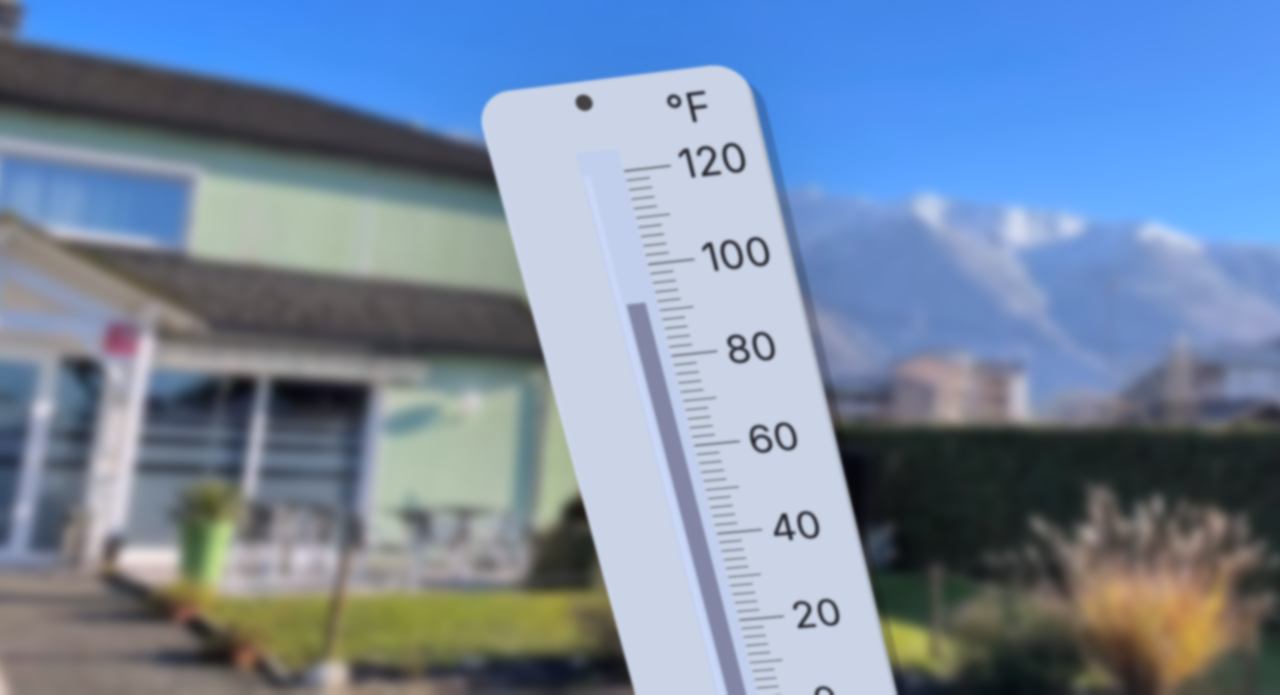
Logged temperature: 92 °F
